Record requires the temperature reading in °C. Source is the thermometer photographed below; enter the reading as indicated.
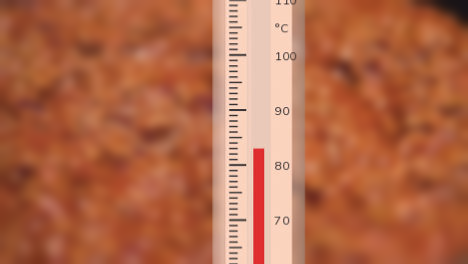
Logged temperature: 83 °C
